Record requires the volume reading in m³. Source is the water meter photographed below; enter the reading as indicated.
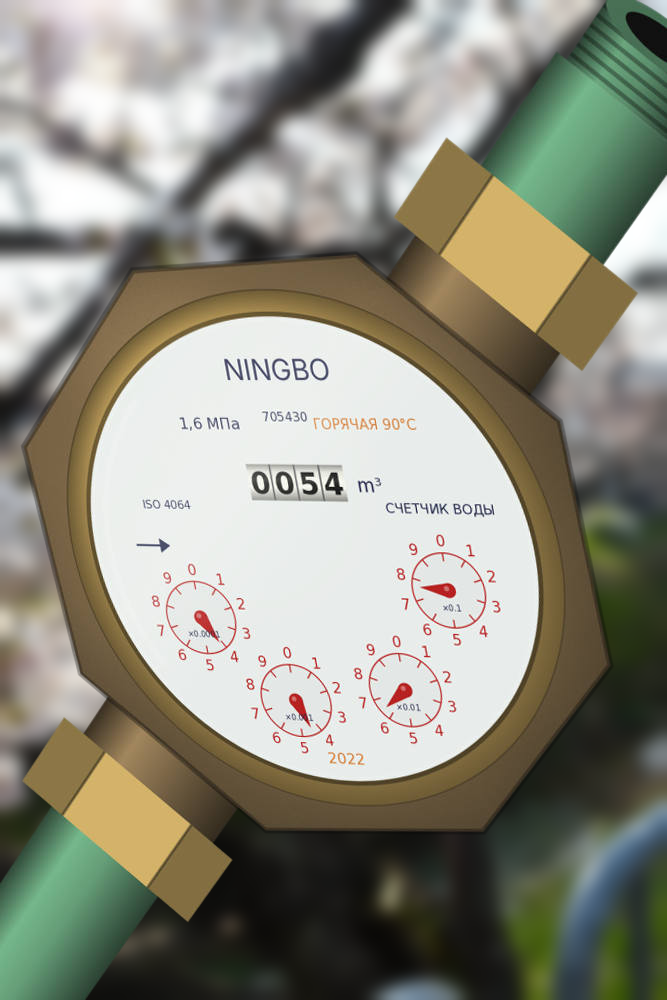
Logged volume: 54.7644 m³
